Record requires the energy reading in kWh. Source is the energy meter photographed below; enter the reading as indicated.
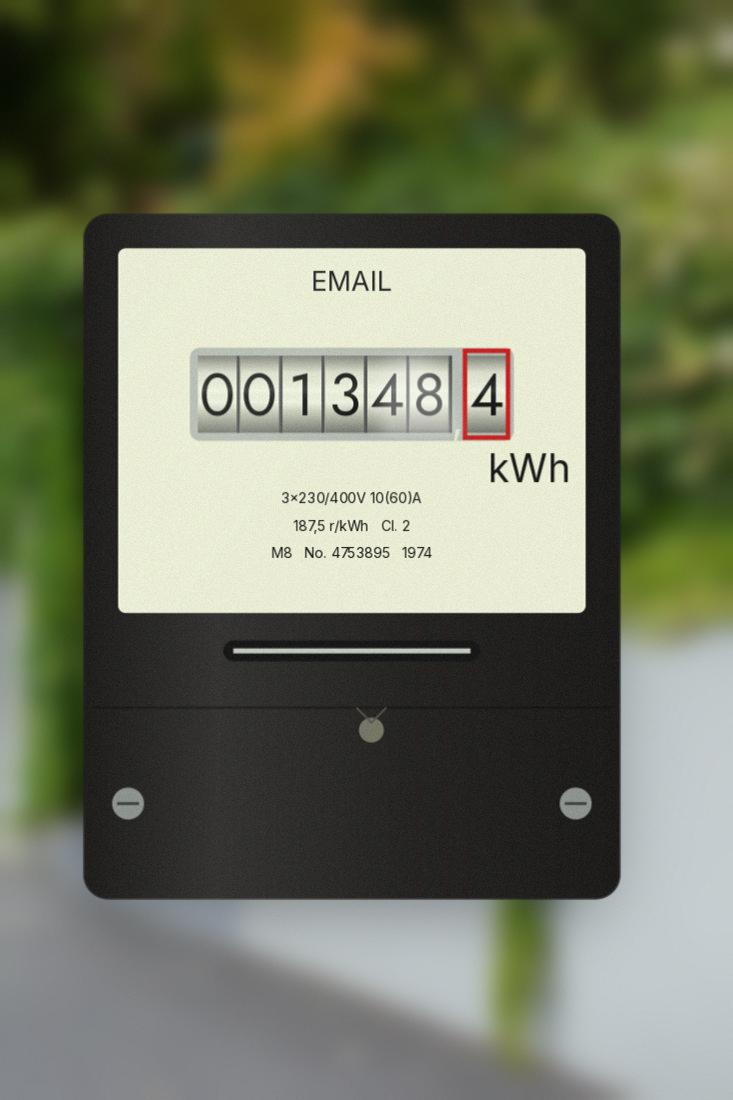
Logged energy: 1348.4 kWh
